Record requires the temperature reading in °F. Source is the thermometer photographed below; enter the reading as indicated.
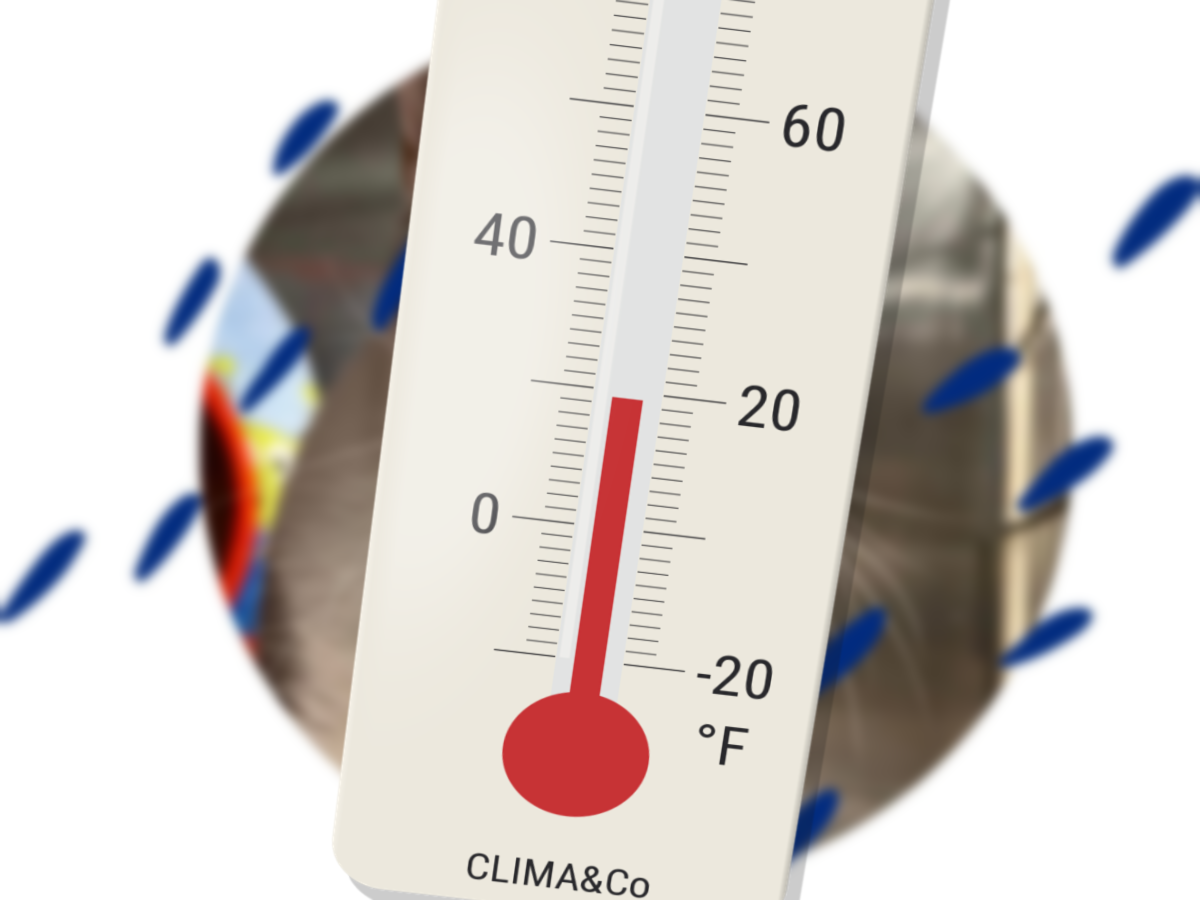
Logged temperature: 19 °F
